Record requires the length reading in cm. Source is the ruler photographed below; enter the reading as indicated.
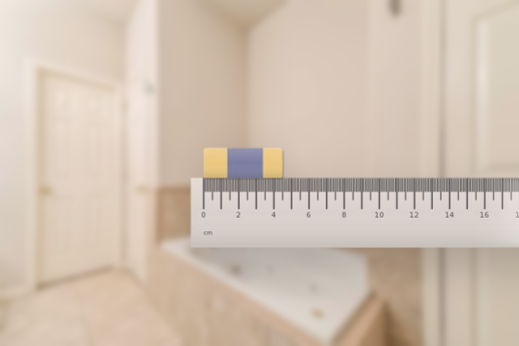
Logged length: 4.5 cm
